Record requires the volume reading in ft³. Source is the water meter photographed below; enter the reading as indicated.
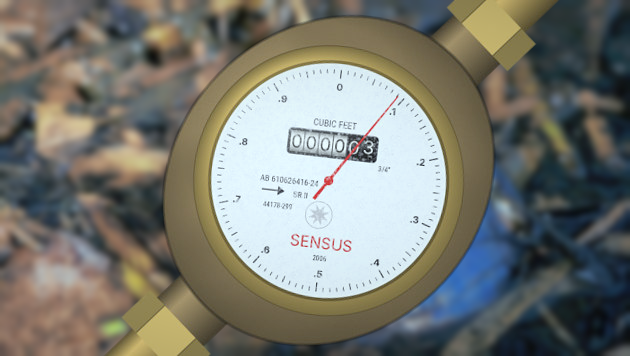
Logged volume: 3.09 ft³
